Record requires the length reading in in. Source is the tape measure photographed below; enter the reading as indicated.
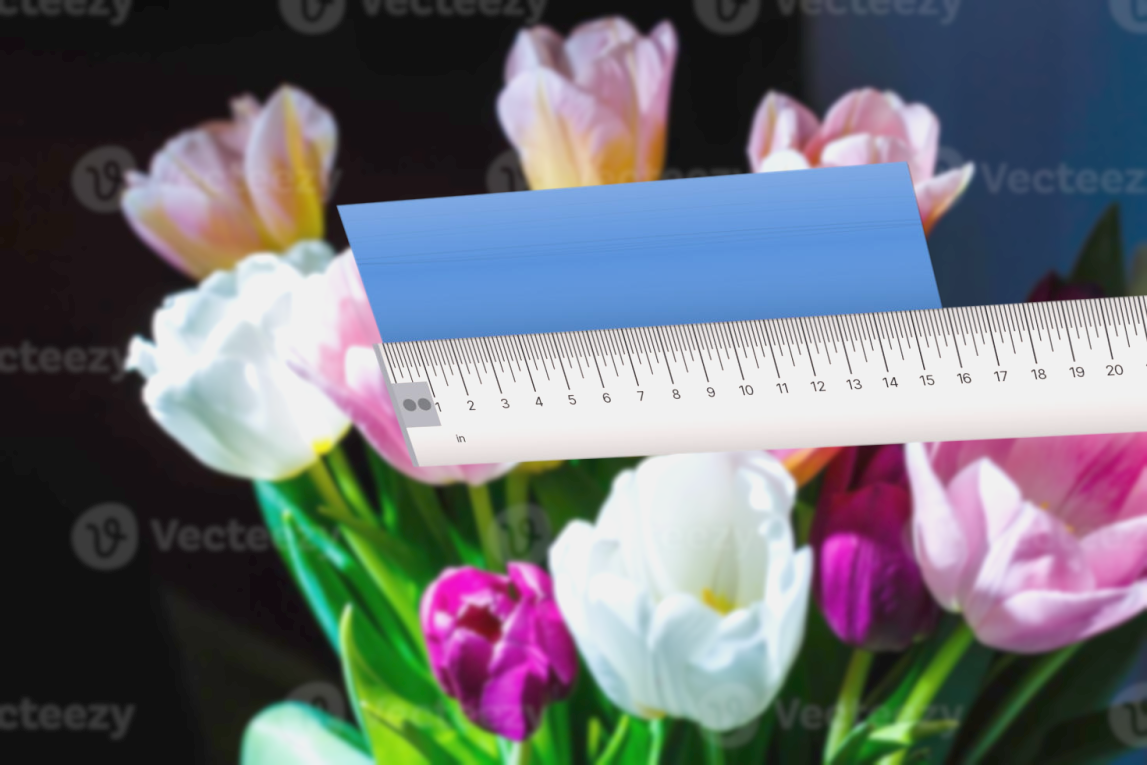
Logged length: 15.875 in
